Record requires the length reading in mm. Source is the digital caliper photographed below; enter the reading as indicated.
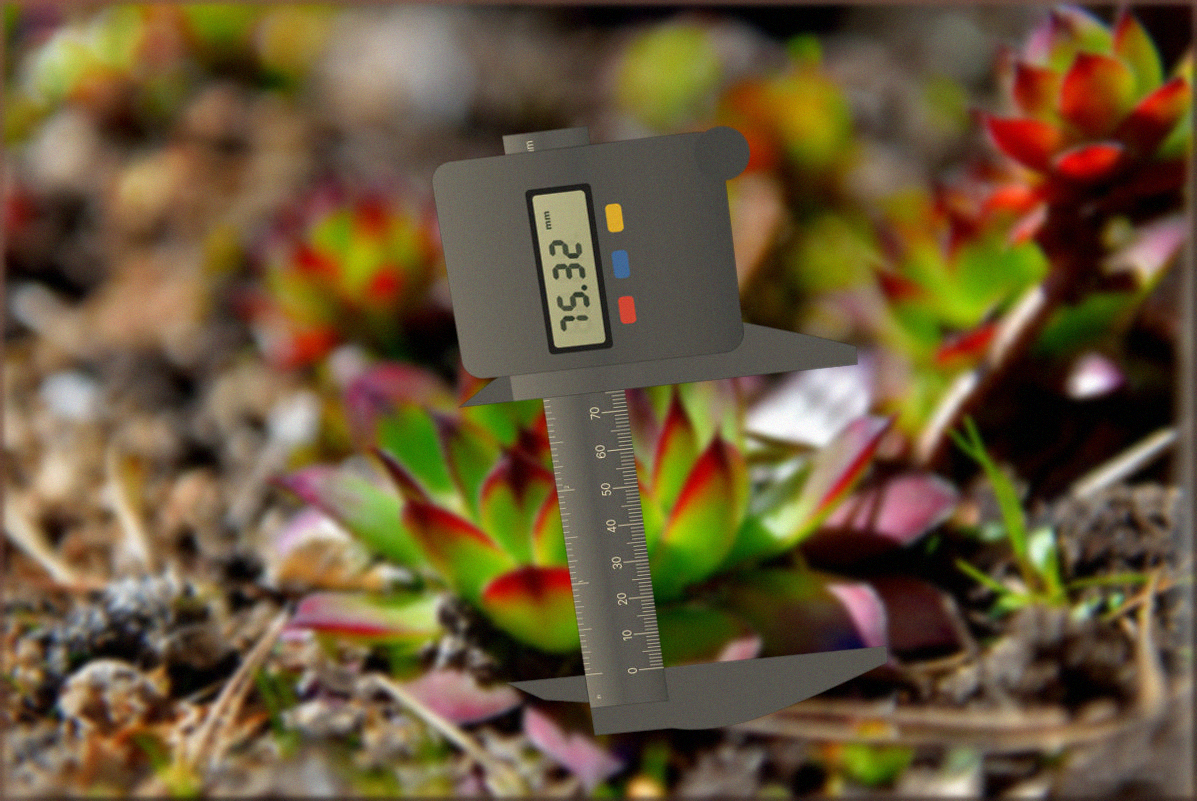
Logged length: 75.32 mm
